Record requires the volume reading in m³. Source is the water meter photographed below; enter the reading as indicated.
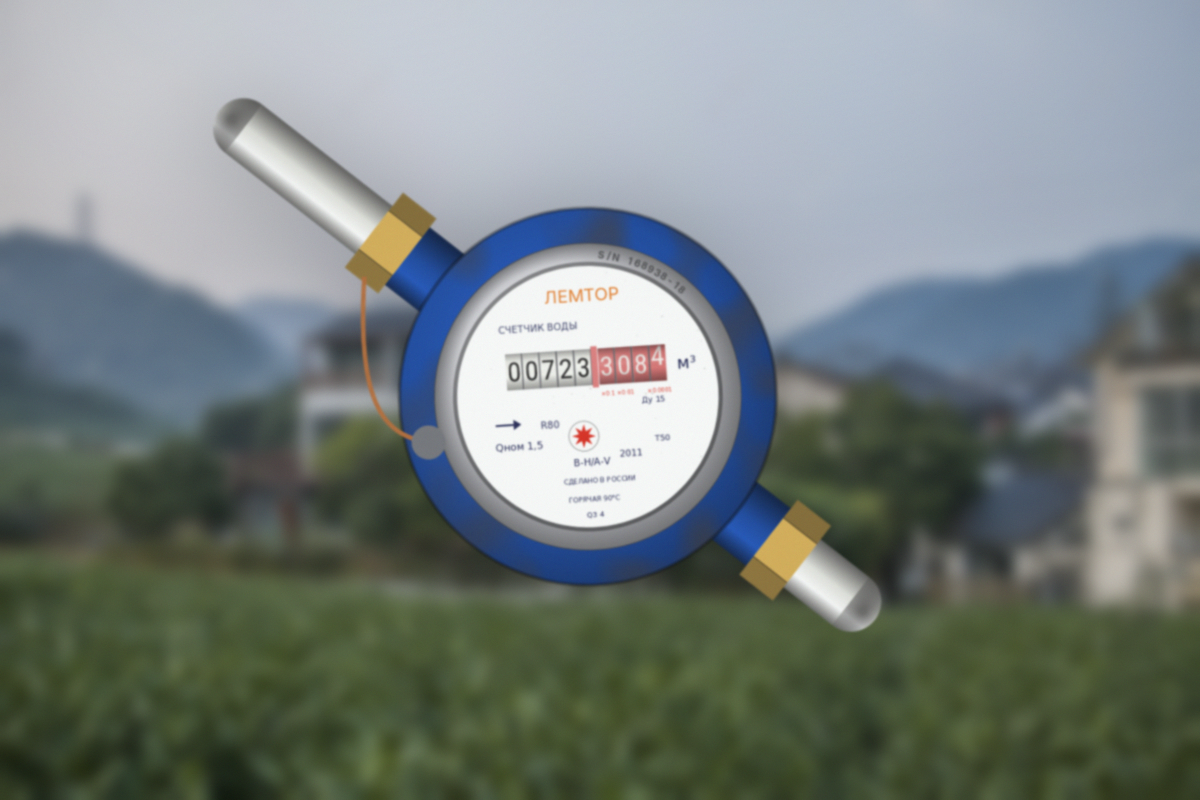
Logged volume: 723.3084 m³
